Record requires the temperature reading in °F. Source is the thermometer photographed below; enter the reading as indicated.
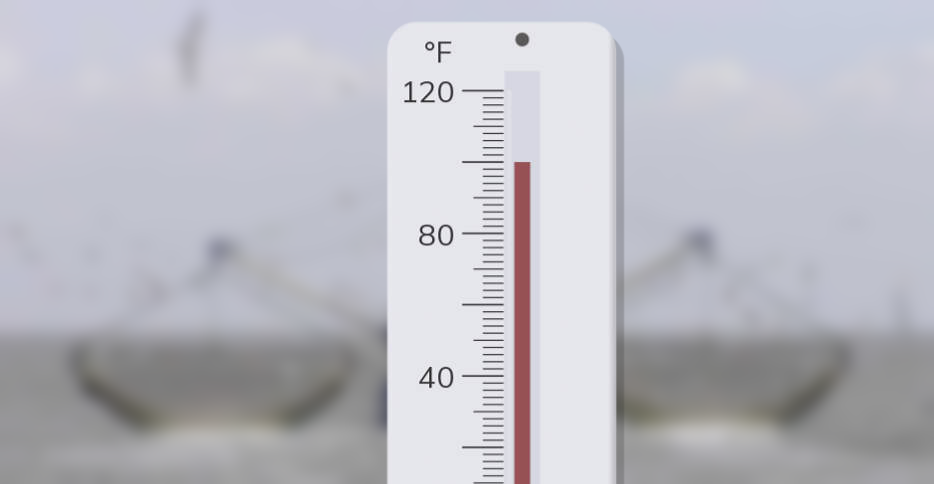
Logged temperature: 100 °F
